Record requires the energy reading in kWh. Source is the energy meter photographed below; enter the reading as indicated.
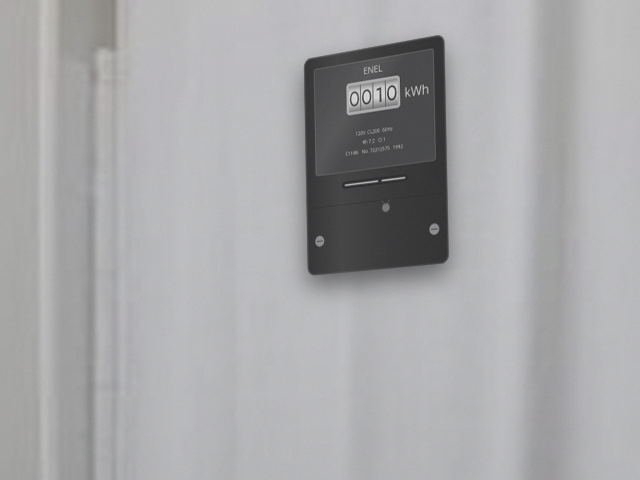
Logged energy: 10 kWh
